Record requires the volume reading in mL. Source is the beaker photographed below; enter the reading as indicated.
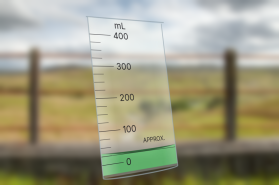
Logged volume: 25 mL
